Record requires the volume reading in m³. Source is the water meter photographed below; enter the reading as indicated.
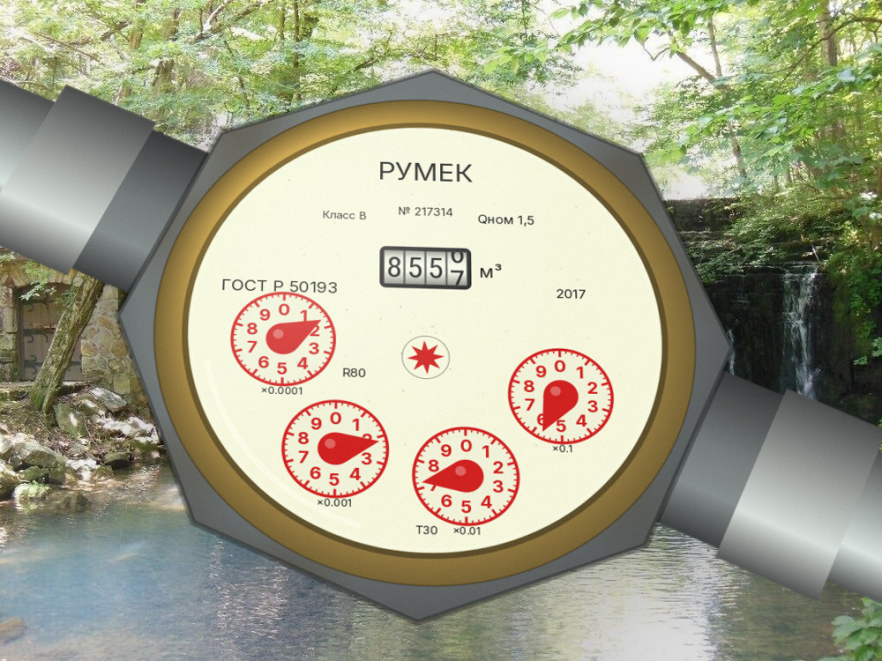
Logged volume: 8556.5721 m³
